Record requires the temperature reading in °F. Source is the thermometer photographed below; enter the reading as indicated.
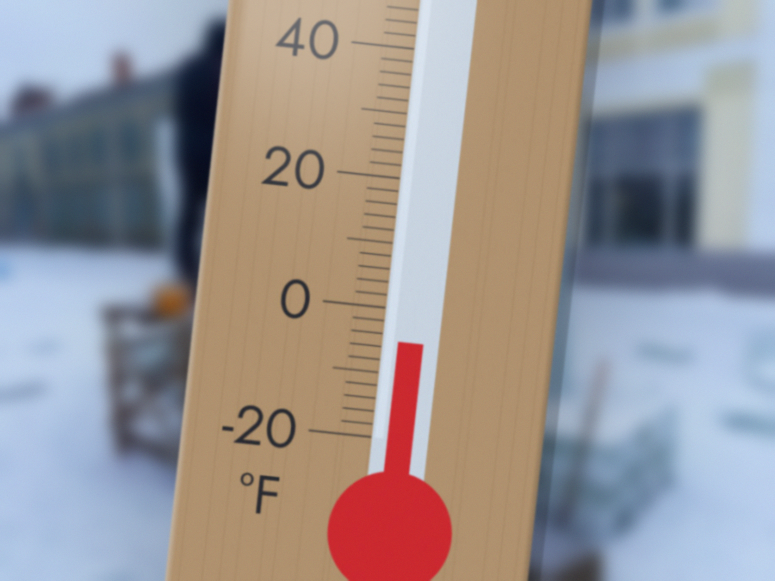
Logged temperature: -5 °F
